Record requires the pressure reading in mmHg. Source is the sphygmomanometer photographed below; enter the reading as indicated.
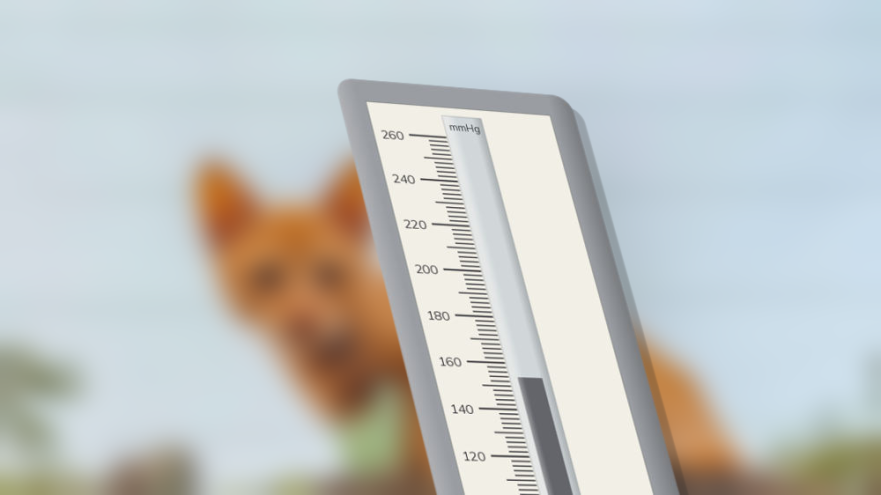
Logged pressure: 154 mmHg
